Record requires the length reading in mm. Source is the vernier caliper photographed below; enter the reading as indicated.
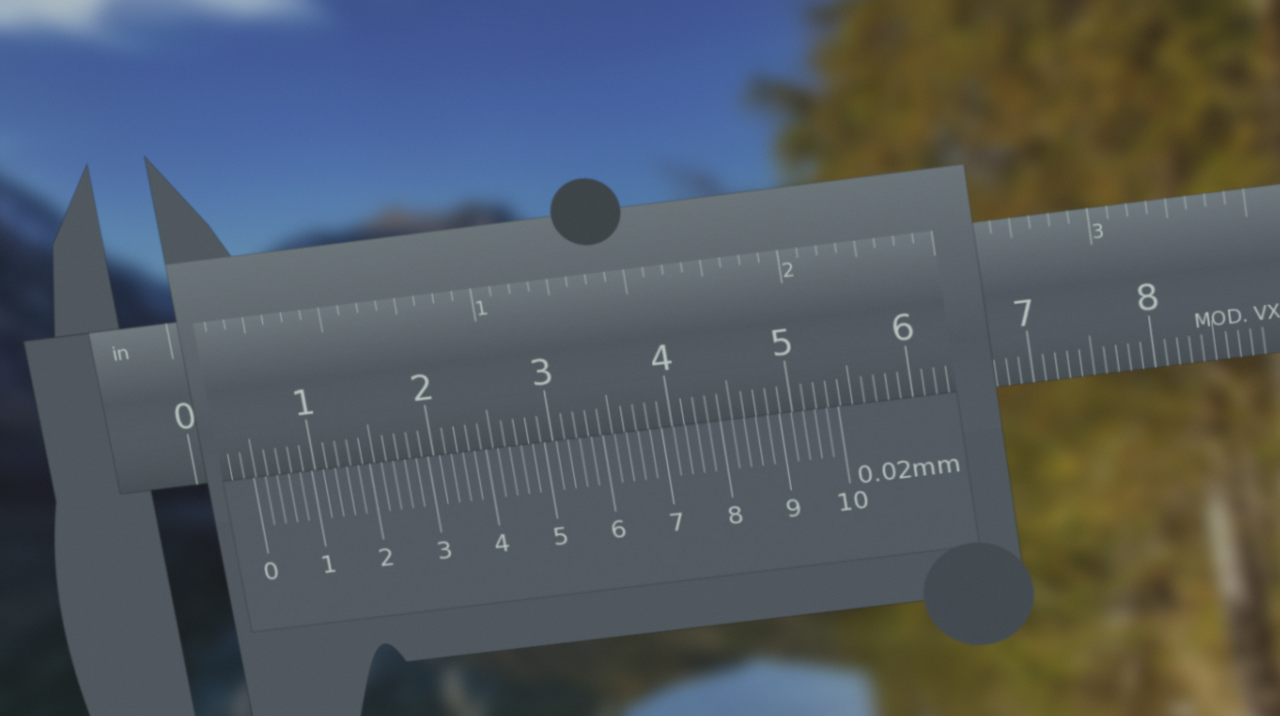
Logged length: 4.8 mm
